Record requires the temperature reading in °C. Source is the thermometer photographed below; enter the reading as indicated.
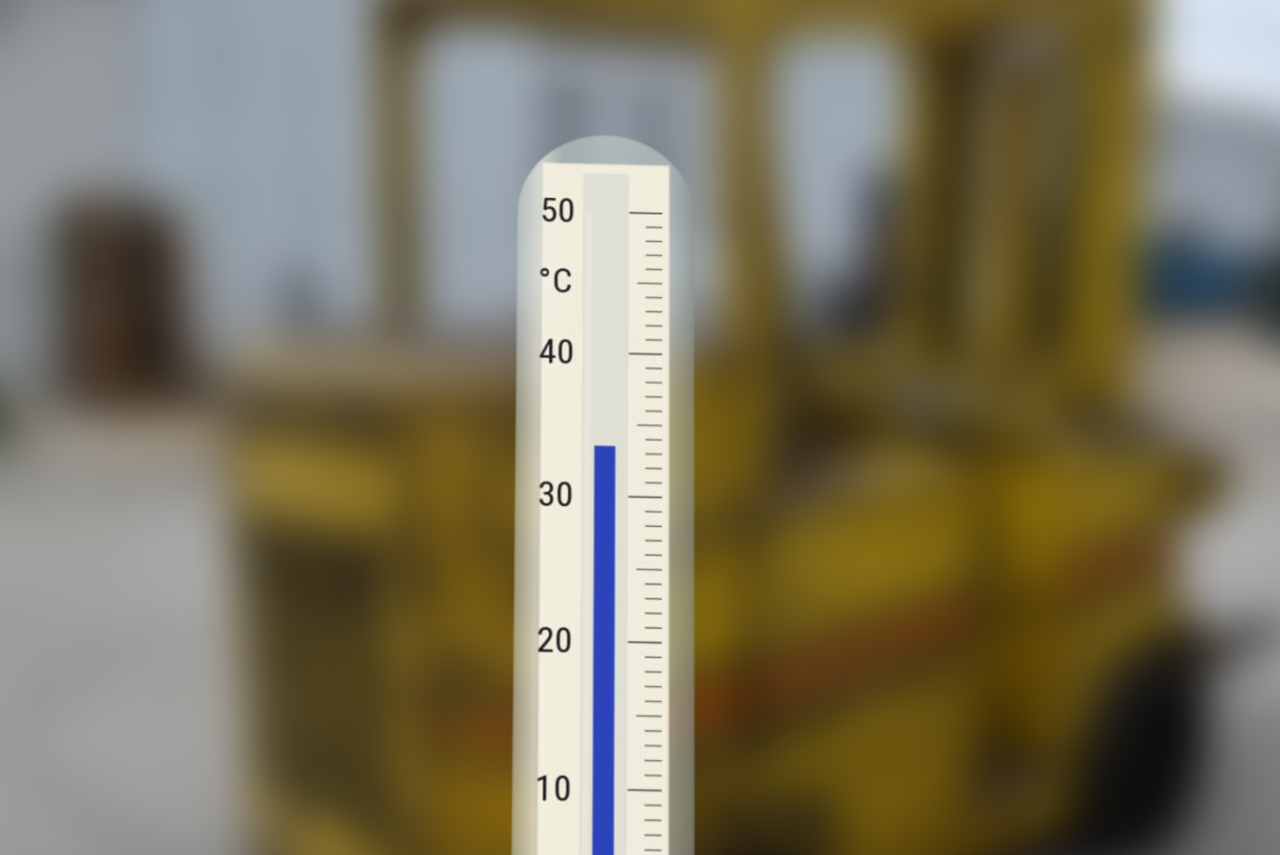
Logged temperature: 33.5 °C
